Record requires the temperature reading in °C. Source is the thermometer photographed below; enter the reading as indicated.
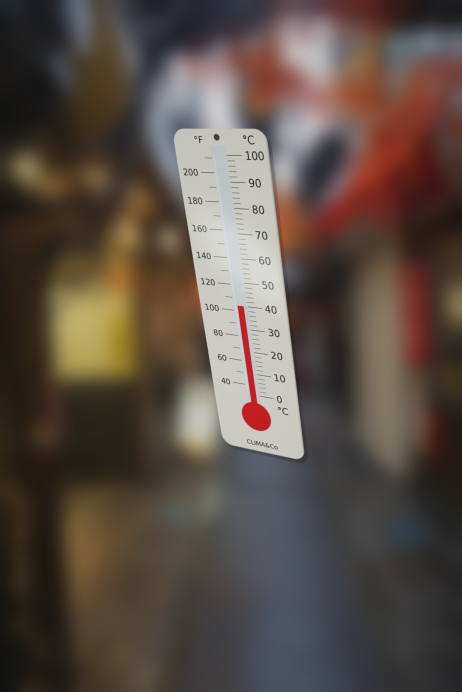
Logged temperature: 40 °C
